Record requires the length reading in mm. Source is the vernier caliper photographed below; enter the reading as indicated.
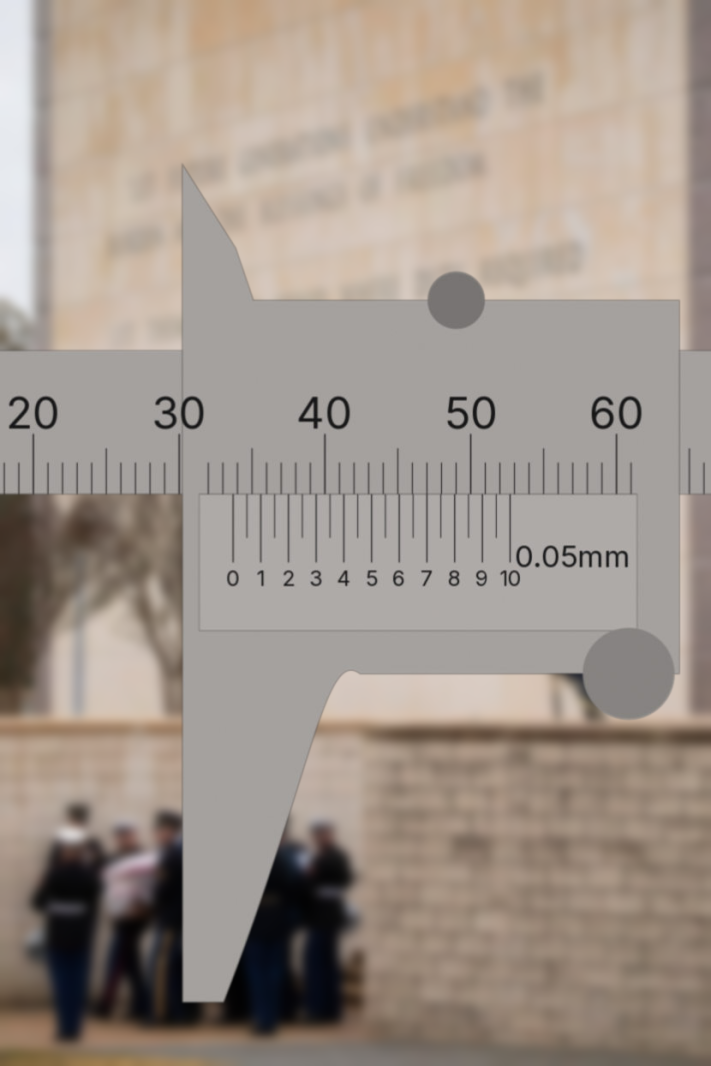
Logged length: 33.7 mm
